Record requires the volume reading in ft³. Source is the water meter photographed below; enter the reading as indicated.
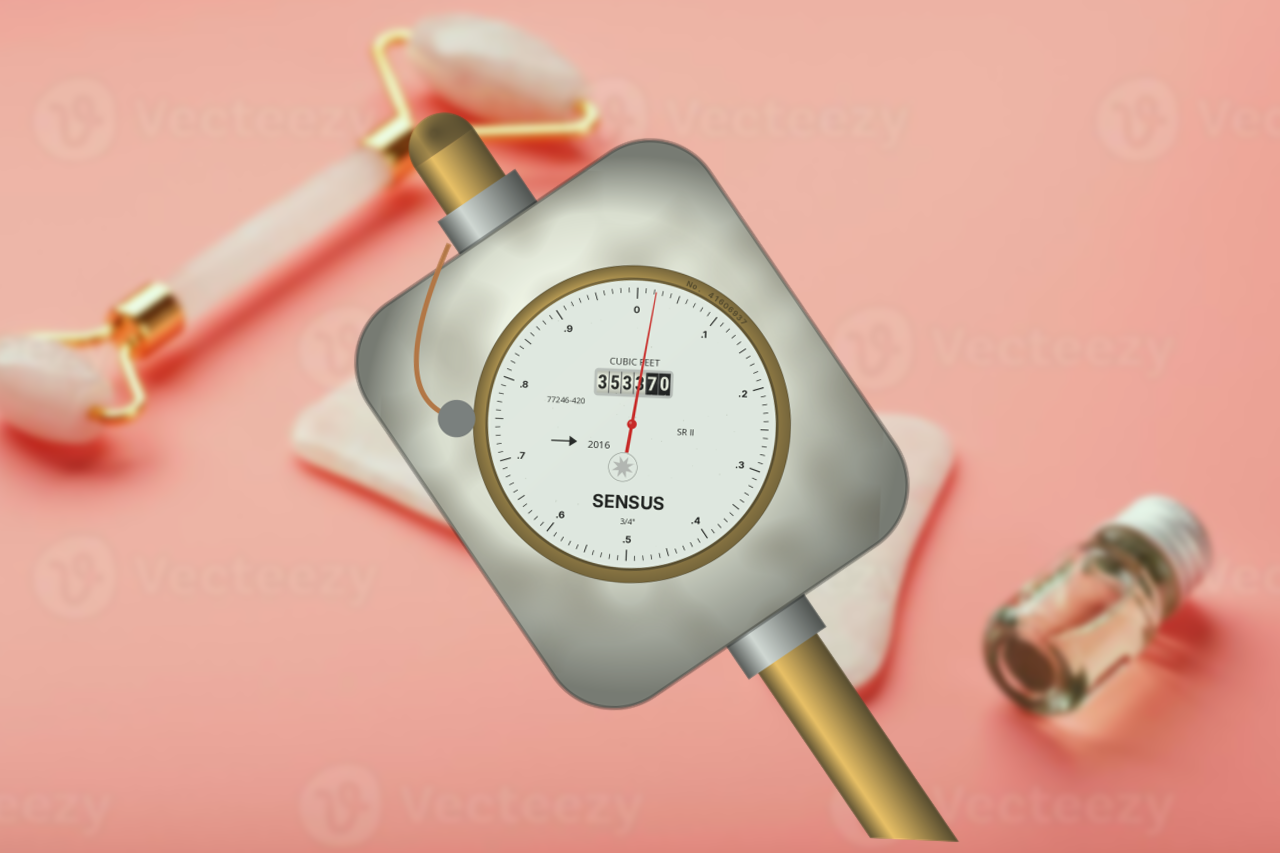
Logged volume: 353370.02 ft³
